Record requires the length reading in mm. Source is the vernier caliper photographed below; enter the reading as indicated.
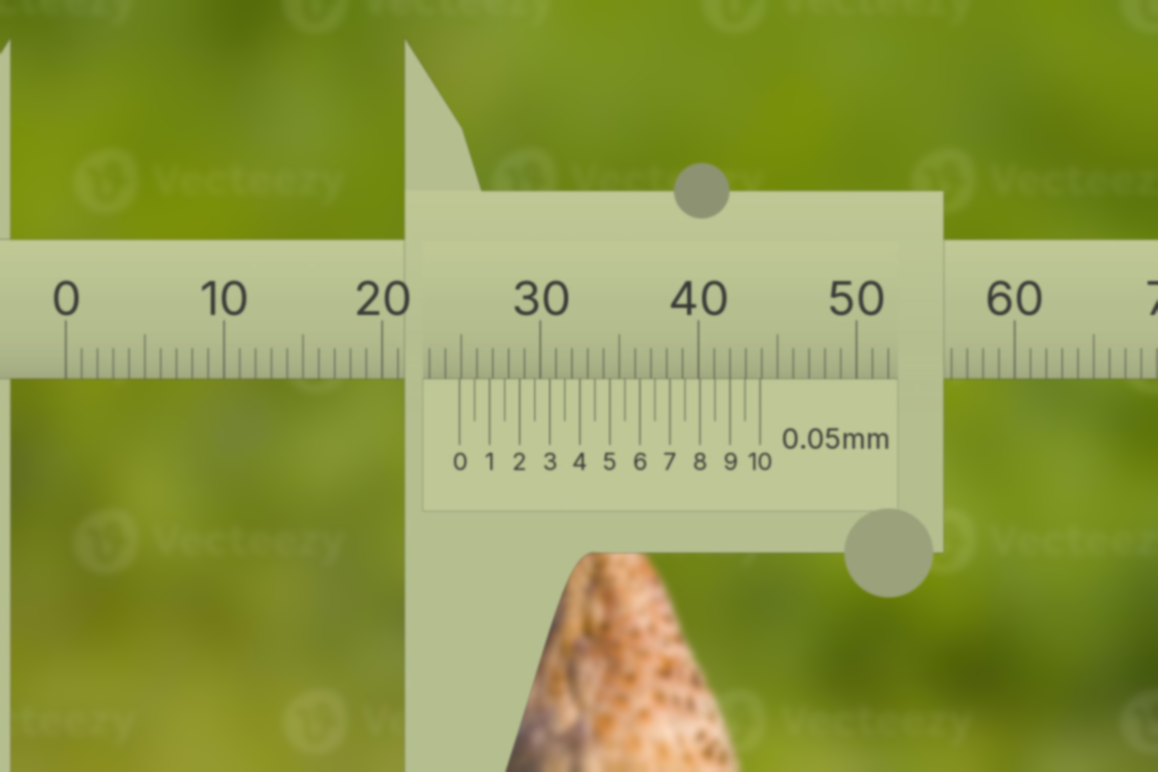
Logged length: 24.9 mm
